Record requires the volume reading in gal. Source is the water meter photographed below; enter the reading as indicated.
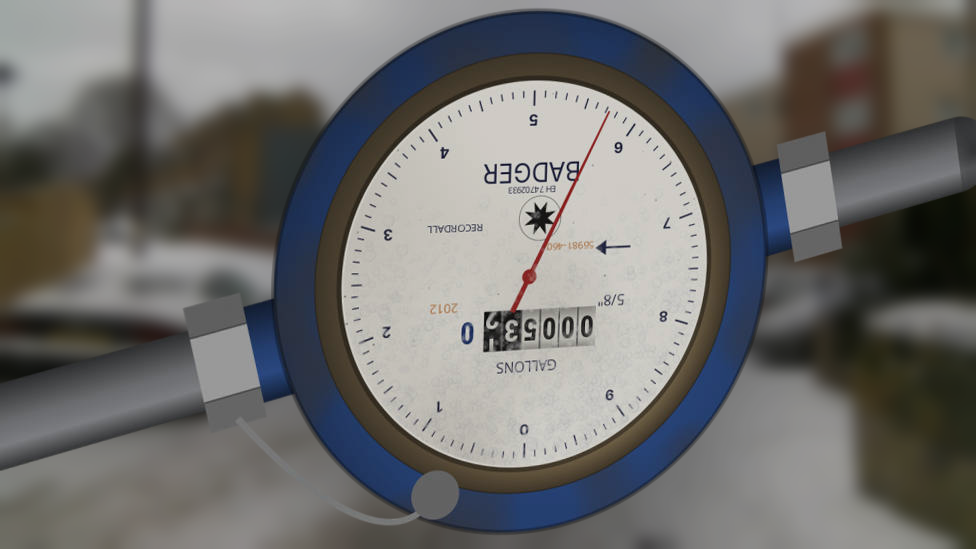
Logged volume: 5315.7 gal
